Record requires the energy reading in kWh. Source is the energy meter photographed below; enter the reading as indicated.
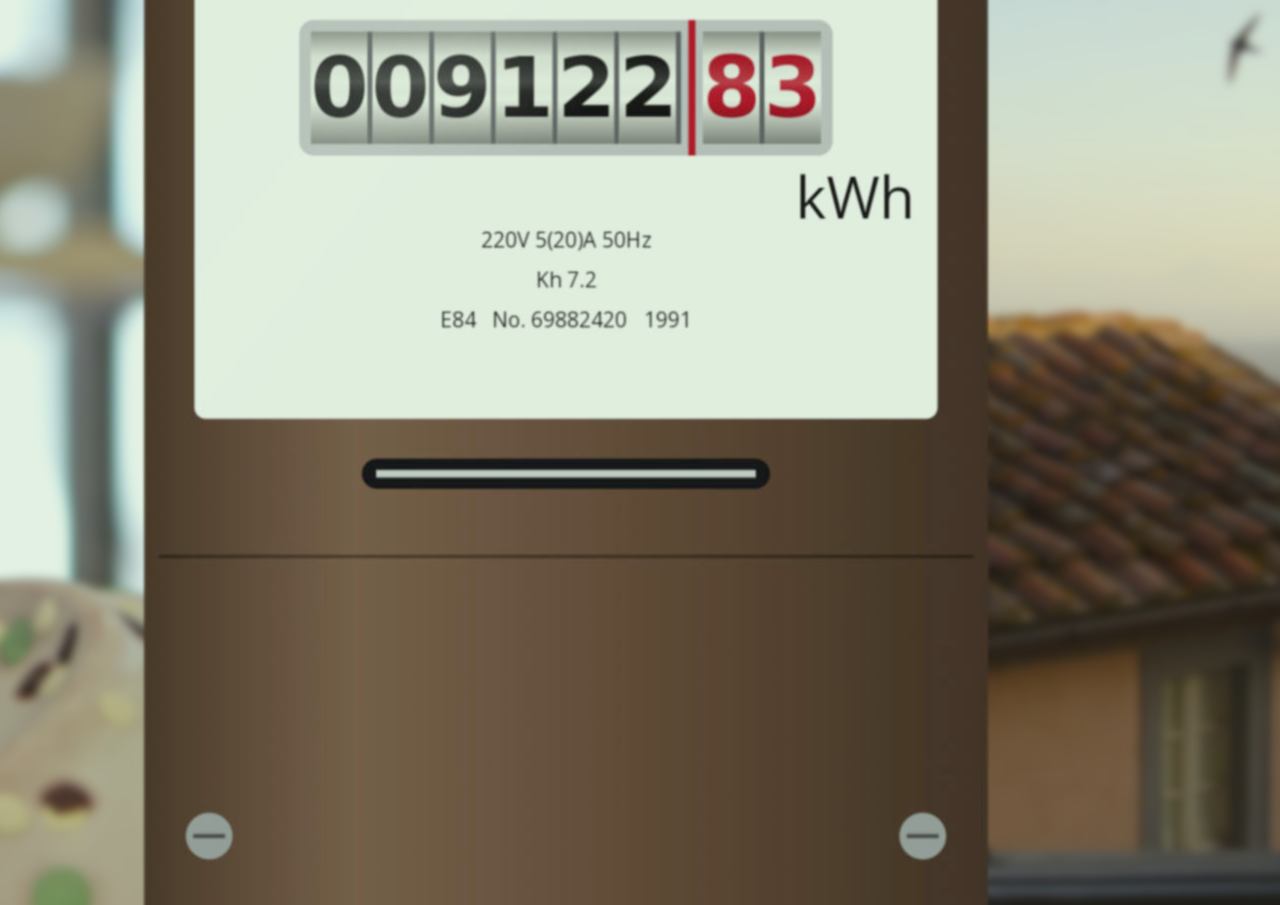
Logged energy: 9122.83 kWh
